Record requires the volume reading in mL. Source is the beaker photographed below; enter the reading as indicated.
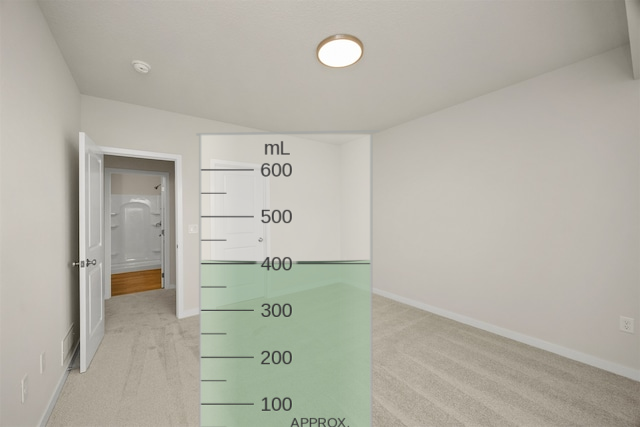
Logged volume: 400 mL
